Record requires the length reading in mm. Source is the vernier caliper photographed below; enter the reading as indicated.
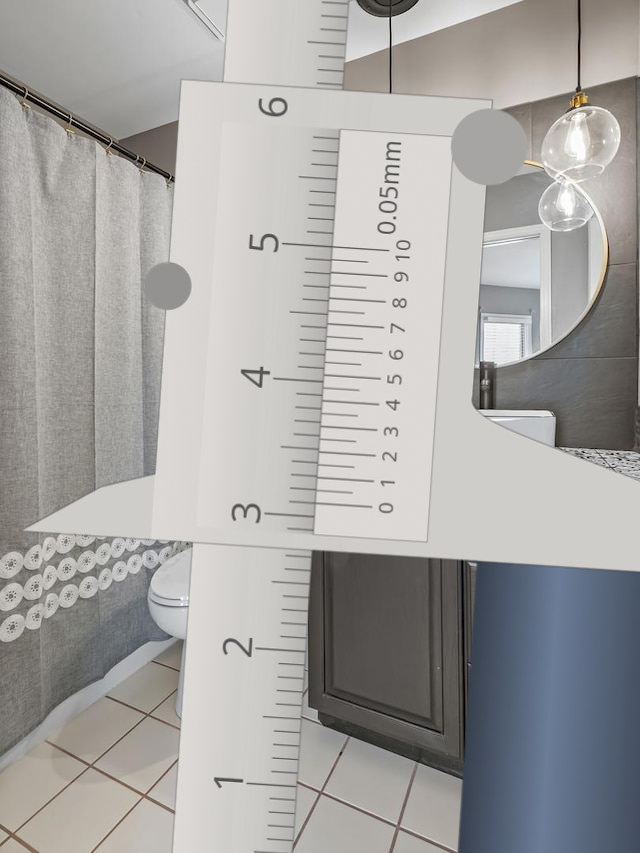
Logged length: 31.0 mm
